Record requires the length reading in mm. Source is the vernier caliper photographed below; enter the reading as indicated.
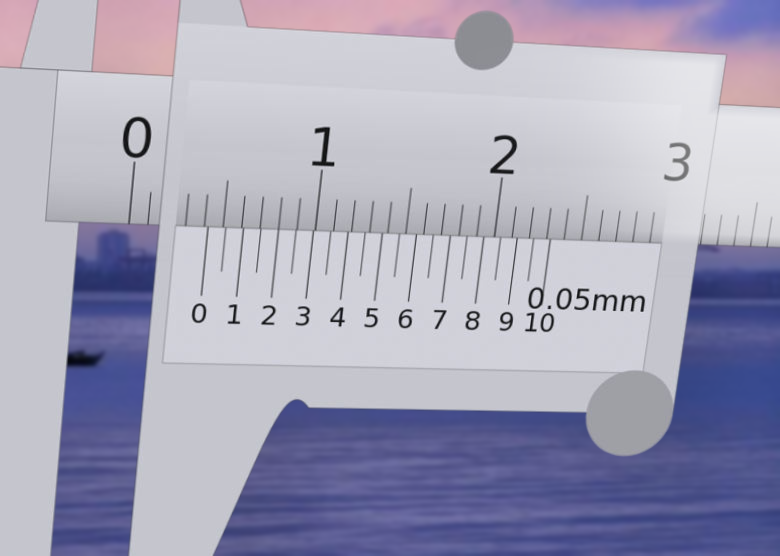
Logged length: 4.2 mm
